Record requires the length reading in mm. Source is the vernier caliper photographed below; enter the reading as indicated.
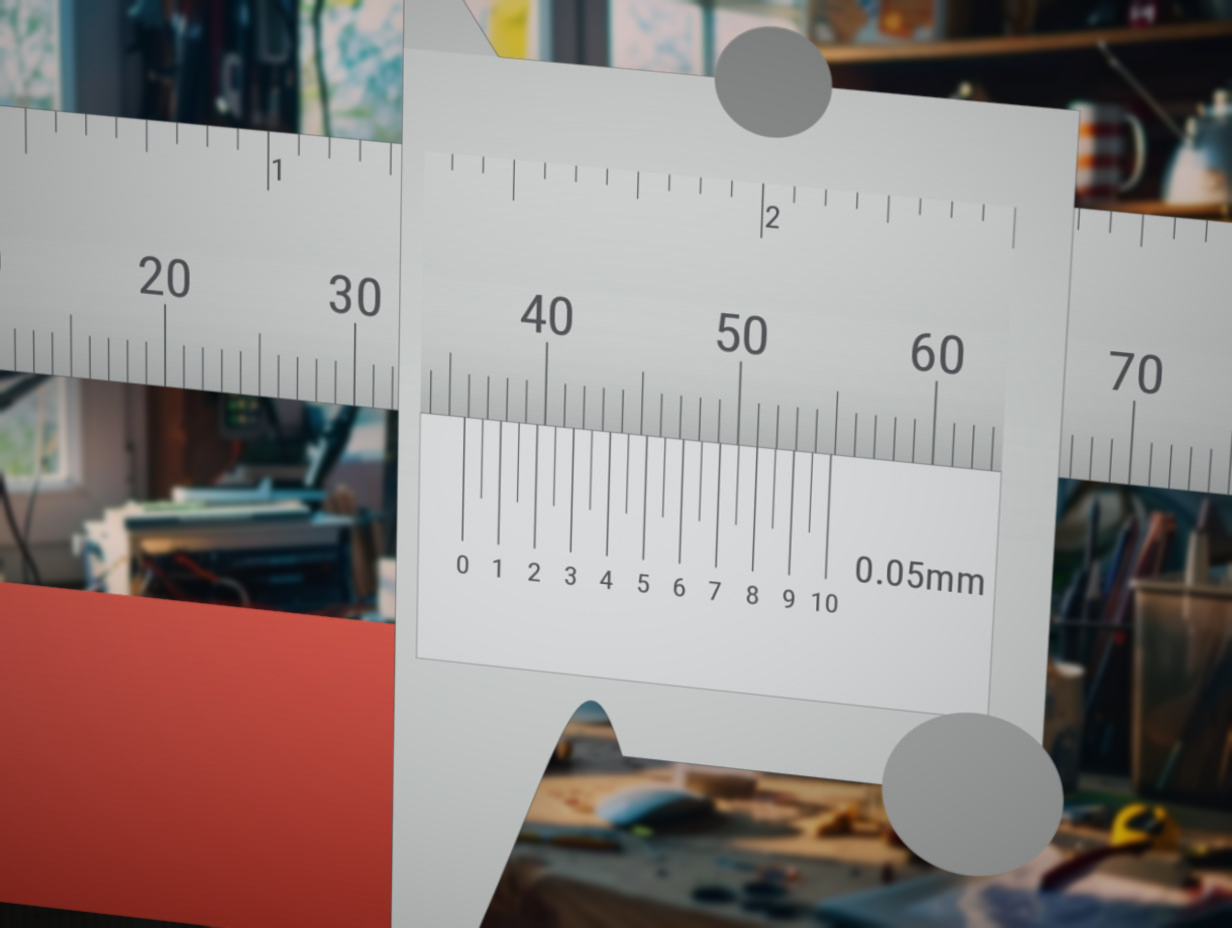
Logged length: 35.8 mm
